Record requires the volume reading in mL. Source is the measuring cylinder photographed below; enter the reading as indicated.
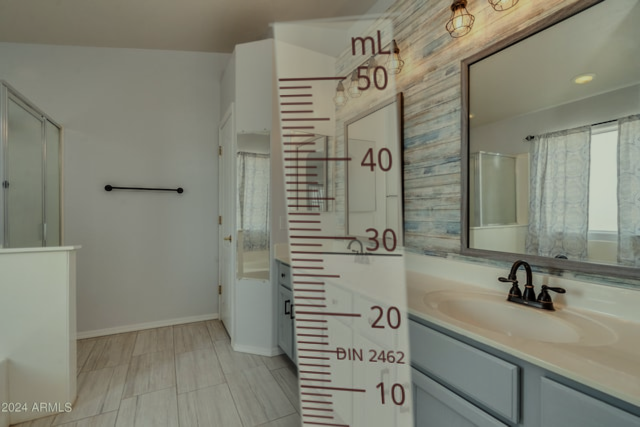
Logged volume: 28 mL
